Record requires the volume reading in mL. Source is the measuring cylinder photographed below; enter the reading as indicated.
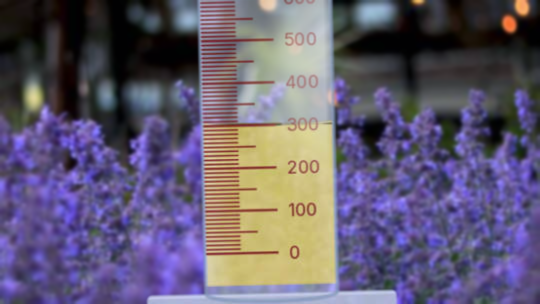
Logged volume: 300 mL
